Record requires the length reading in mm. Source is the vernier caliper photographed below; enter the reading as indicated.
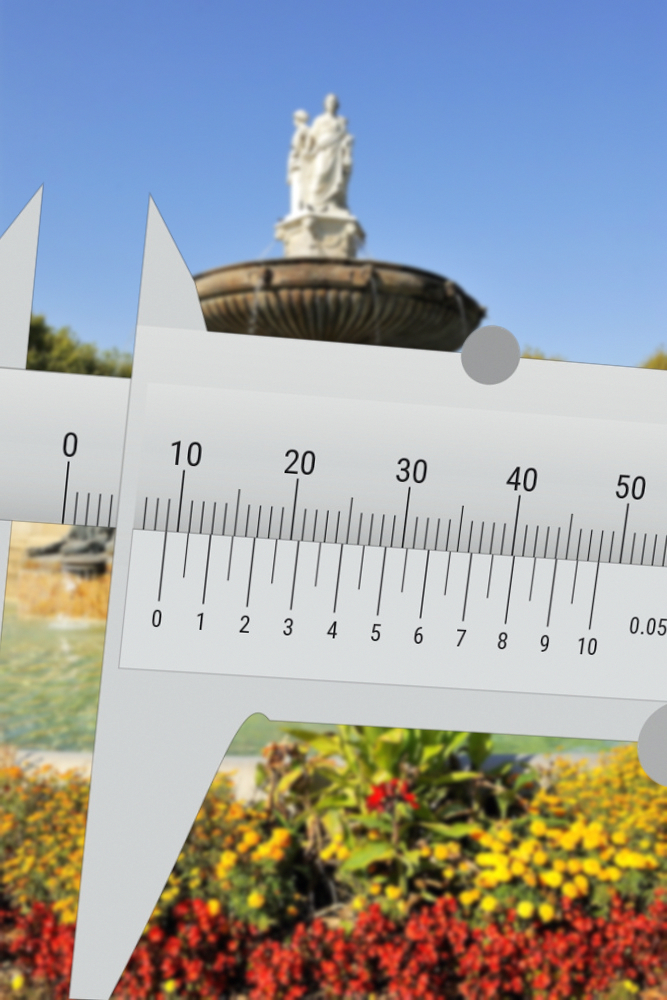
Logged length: 9.0 mm
